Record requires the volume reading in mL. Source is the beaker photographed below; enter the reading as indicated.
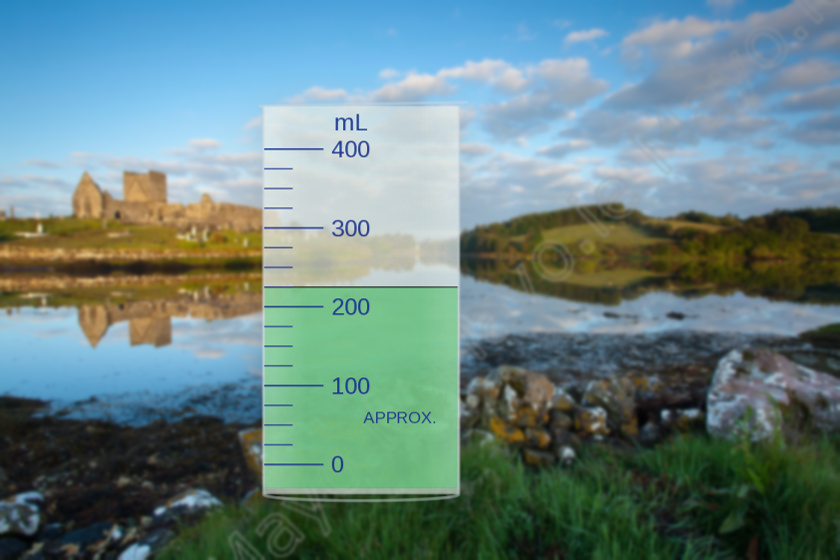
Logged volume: 225 mL
